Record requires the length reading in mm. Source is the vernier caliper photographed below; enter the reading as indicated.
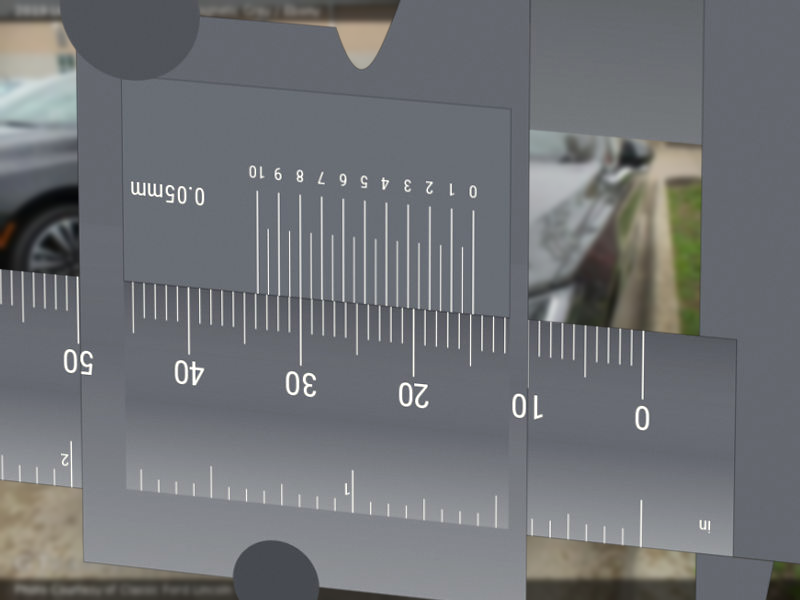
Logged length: 14.8 mm
